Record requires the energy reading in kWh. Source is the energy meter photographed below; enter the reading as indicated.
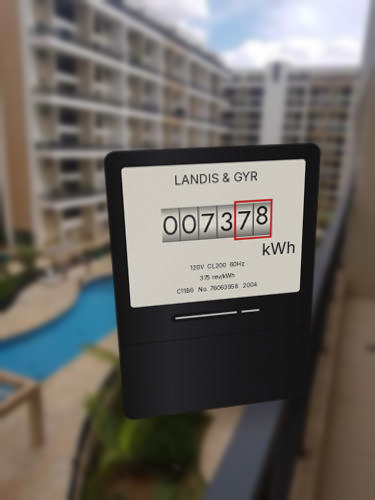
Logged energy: 73.78 kWh
